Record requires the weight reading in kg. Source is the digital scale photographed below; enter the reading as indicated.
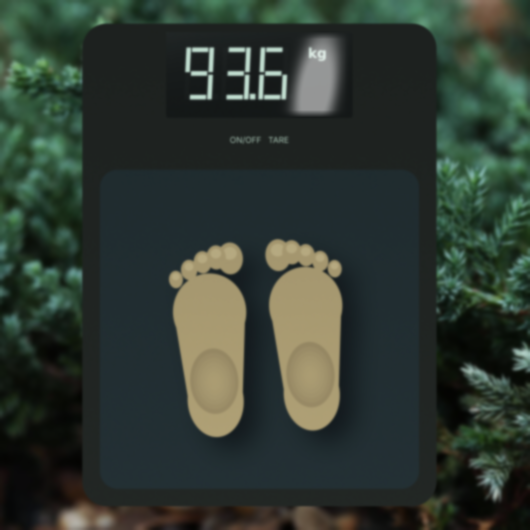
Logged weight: 93.6 kg
